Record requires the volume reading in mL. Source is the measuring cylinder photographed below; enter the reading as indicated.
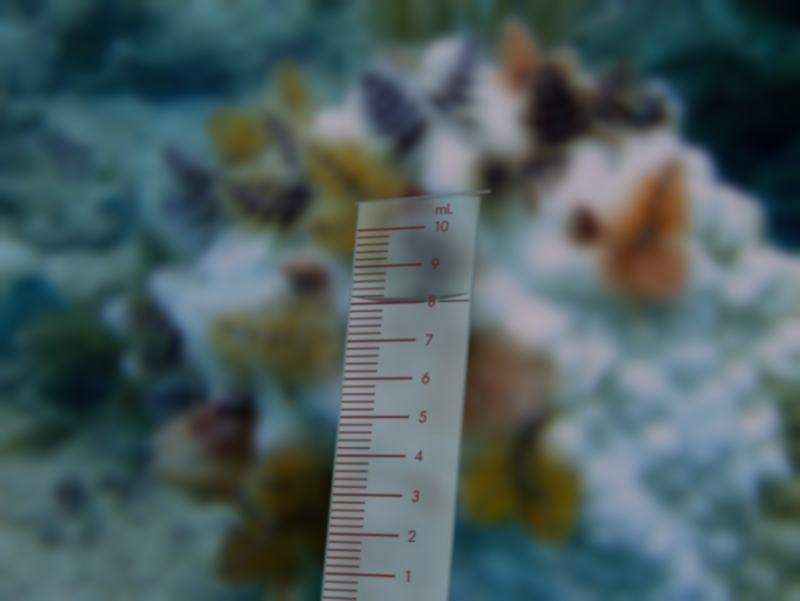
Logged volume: 8 mL
